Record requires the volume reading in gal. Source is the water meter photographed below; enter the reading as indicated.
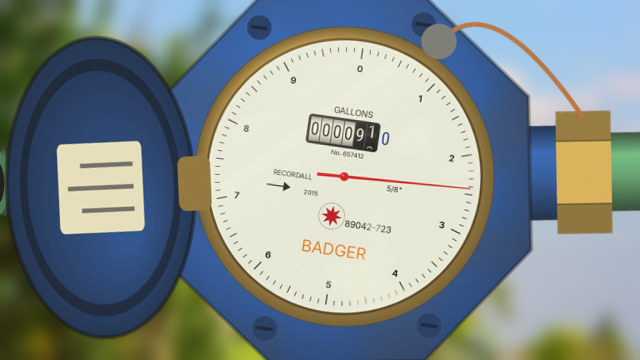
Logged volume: 912.4 gal
